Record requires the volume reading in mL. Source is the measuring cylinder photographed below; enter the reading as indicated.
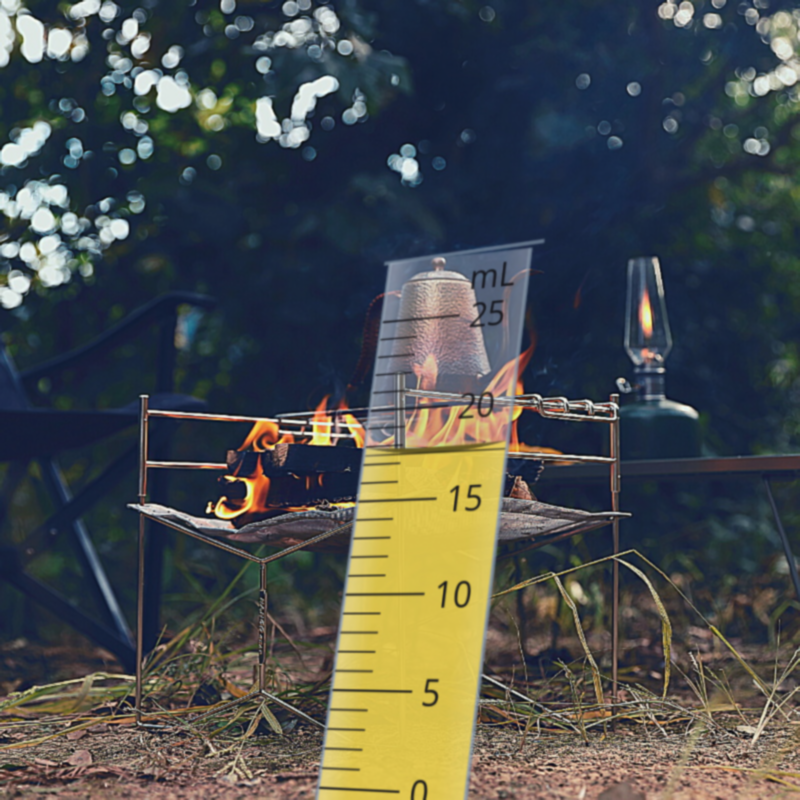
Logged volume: 17.5 mL
